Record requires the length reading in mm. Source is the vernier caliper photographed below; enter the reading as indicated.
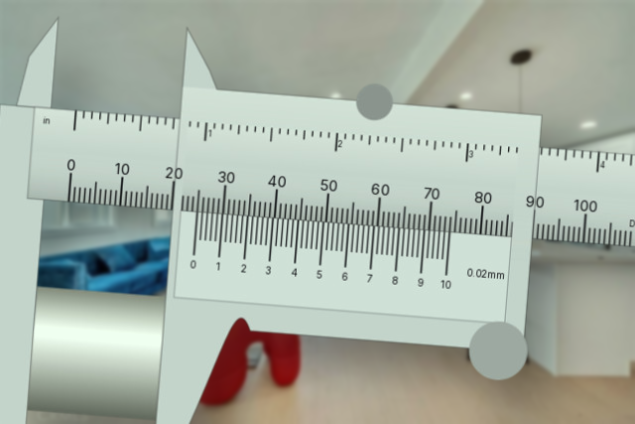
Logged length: 25.0 mm
